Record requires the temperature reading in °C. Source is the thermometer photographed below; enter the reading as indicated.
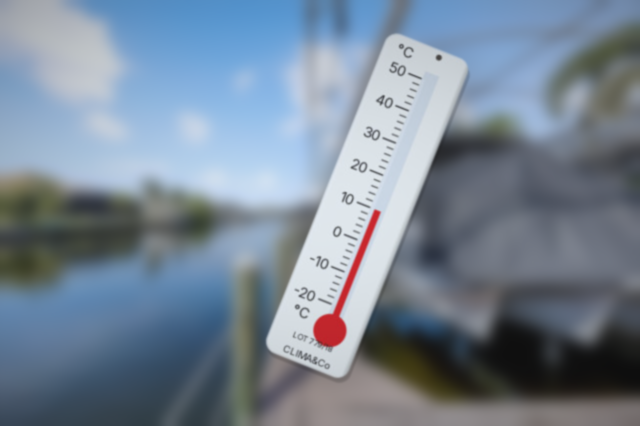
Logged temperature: 10 °C
